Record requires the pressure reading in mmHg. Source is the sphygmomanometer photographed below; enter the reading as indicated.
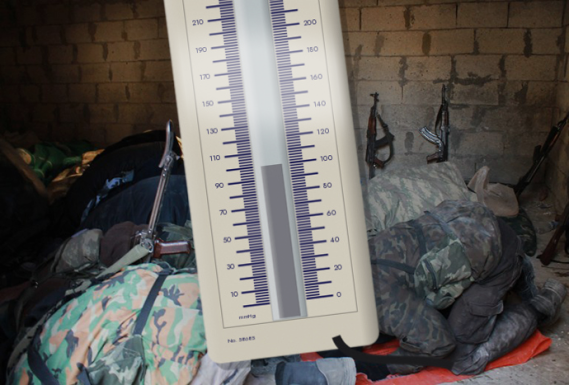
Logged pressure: 100 mmHg
